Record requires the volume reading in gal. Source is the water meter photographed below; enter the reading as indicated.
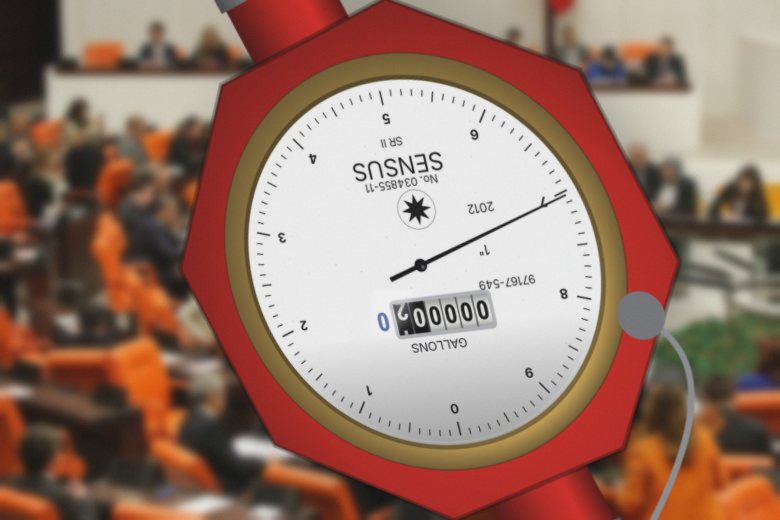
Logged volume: 17.0 gal
